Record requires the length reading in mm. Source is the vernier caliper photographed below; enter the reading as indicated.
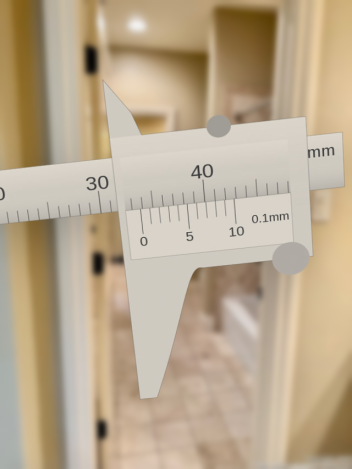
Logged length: 33.8 mm
